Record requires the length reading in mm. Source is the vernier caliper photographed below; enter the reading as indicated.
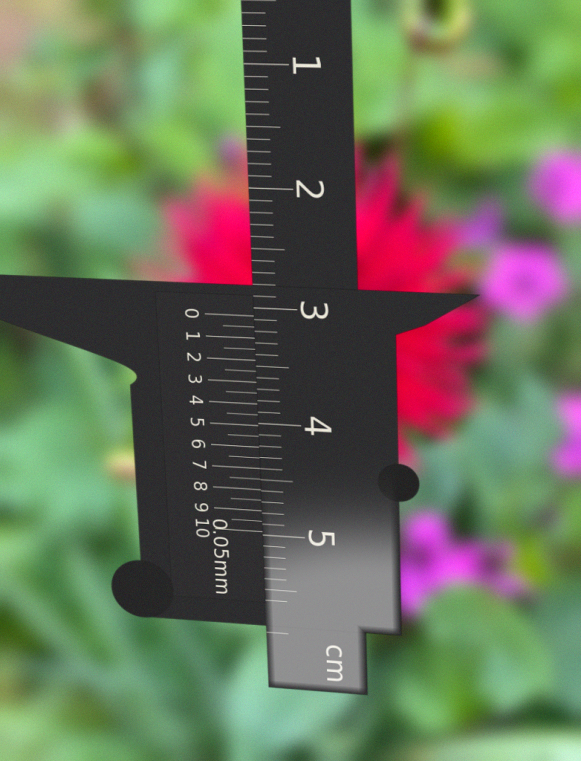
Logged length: 30.7 mm
